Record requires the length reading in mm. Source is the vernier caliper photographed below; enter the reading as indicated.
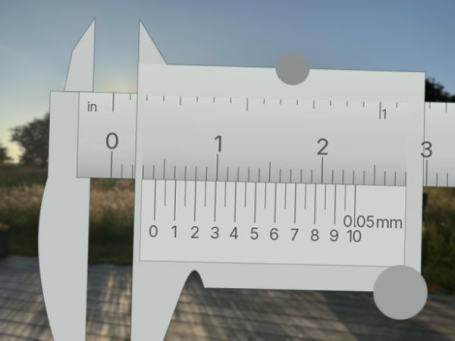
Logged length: 4.2 mm
